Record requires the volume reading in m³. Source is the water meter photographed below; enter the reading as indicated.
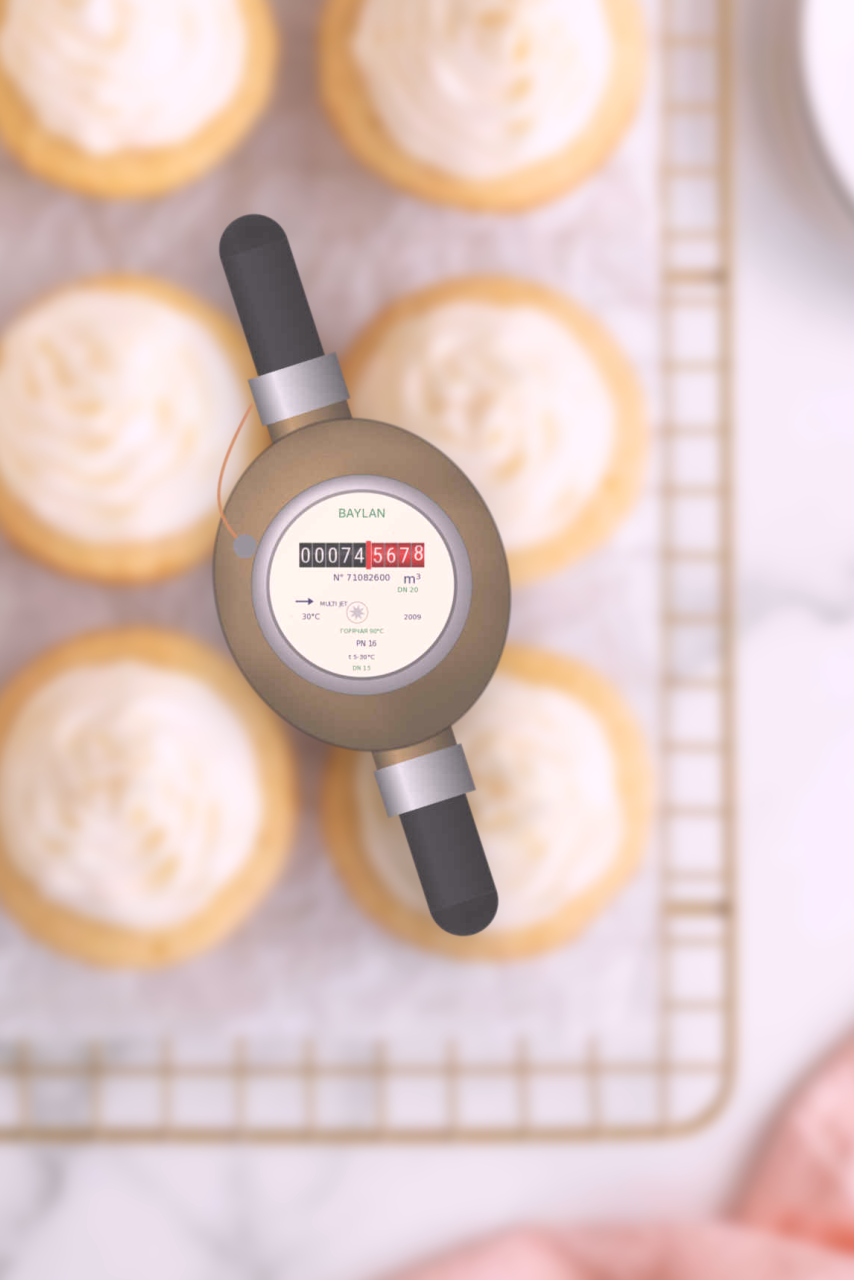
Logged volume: 74.5678 m³
